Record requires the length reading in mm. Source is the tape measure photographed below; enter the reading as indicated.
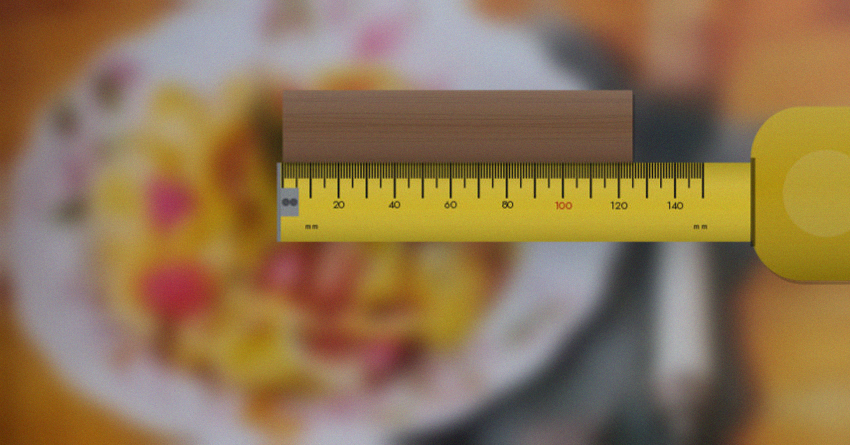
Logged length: 125 mm
